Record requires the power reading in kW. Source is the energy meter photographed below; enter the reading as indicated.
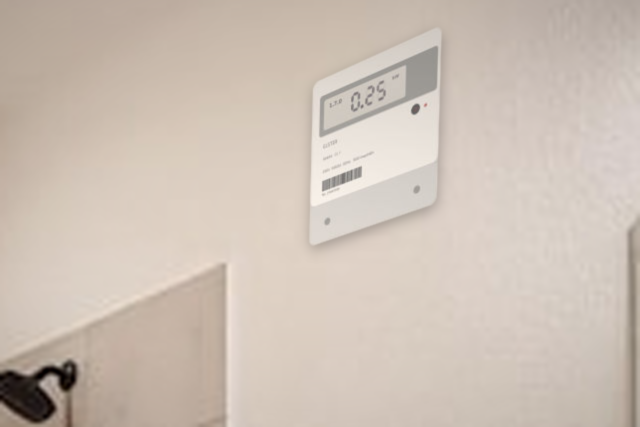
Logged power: 0.25 kW
